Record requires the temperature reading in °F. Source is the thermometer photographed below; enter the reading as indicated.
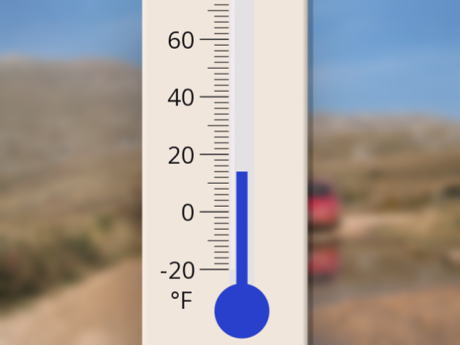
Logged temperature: 14 °F
